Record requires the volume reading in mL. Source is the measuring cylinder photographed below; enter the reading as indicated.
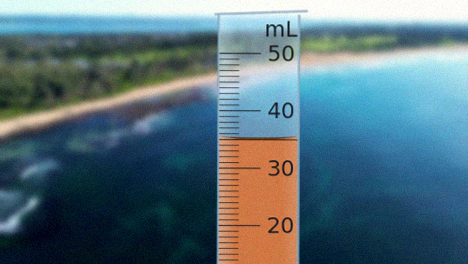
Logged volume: 35 mL
